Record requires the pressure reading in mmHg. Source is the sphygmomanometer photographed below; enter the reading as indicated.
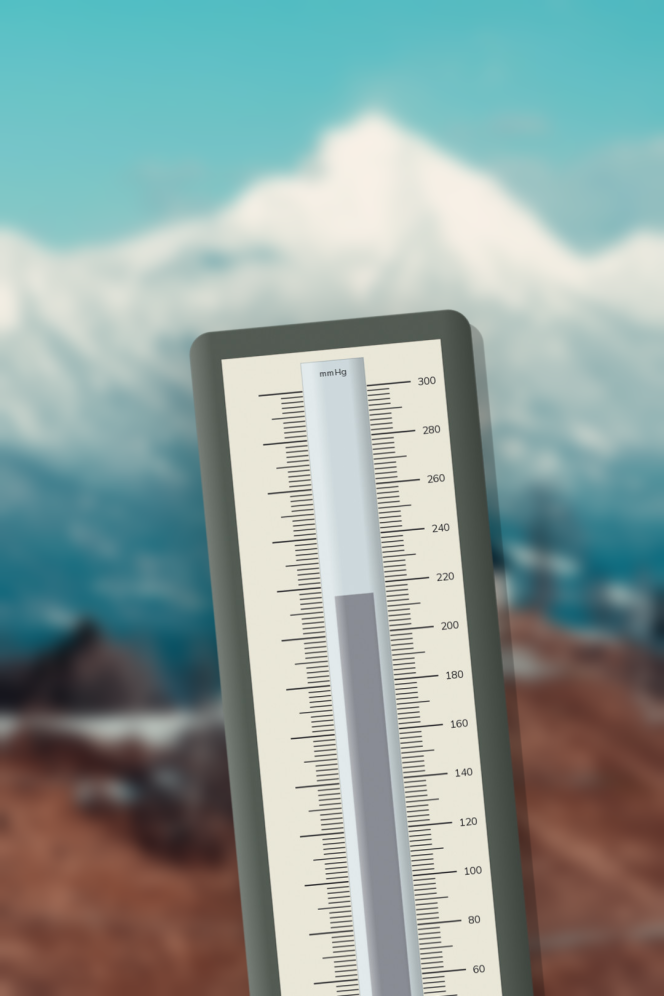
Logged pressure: 216 mmHg
